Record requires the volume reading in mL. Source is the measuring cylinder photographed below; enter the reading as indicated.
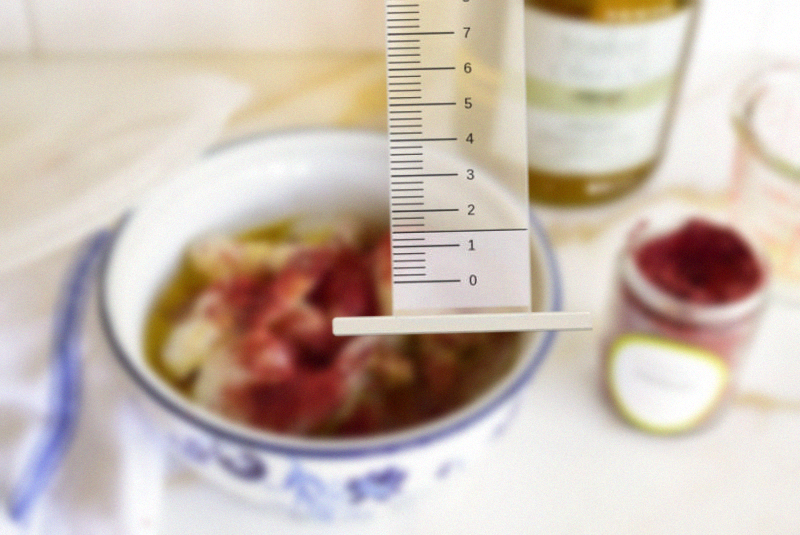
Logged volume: 1.4 mL
